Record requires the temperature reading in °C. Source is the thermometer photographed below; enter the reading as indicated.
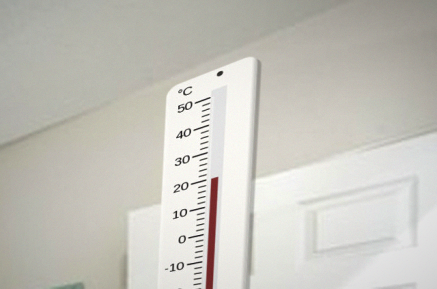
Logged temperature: 20 °C
